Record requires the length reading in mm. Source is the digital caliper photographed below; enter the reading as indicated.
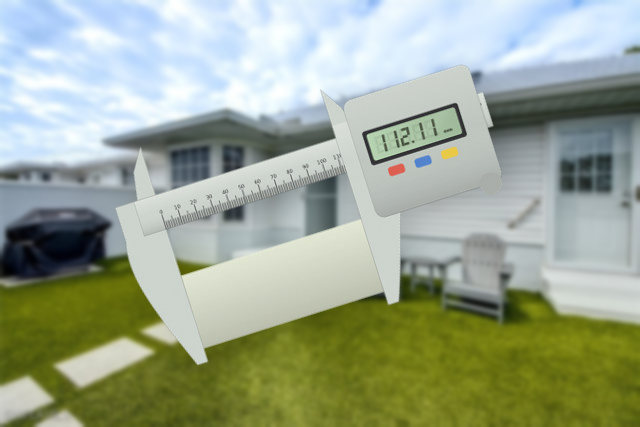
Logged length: 112.11 mm
